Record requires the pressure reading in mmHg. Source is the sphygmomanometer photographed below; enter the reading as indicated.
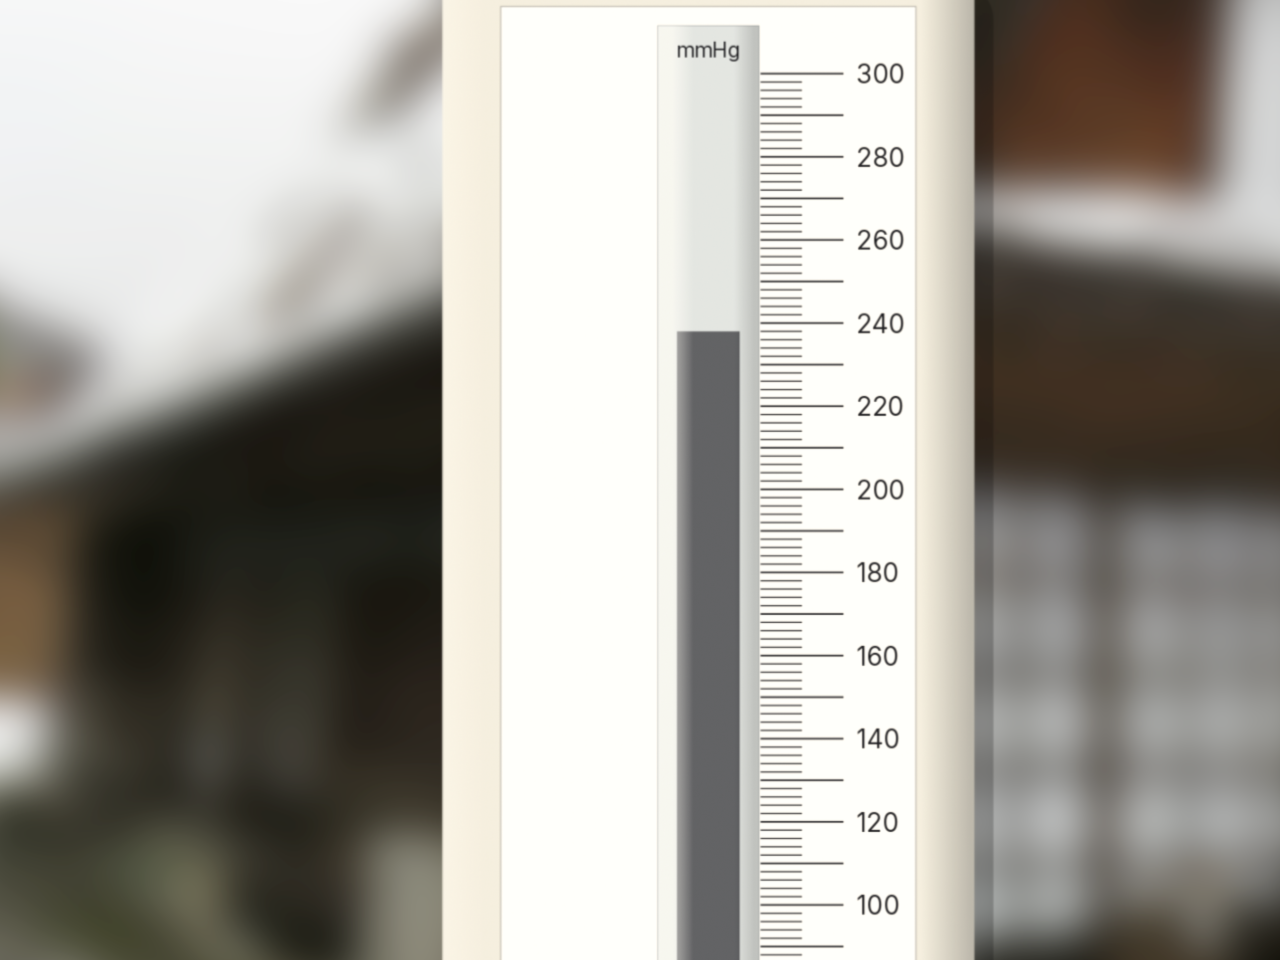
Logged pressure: 238 mmHg
